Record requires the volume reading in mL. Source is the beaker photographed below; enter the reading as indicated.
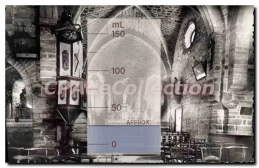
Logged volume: 25 mL
